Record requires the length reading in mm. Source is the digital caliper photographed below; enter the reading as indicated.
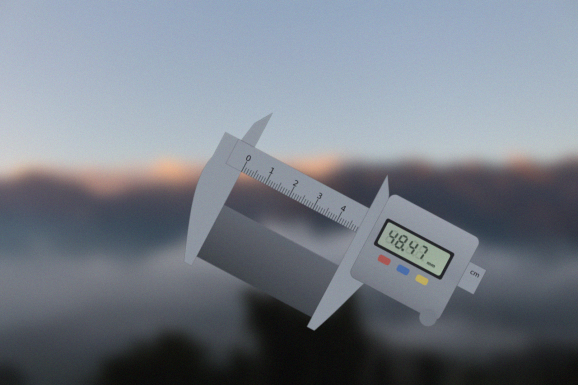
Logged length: 48.47 mm
